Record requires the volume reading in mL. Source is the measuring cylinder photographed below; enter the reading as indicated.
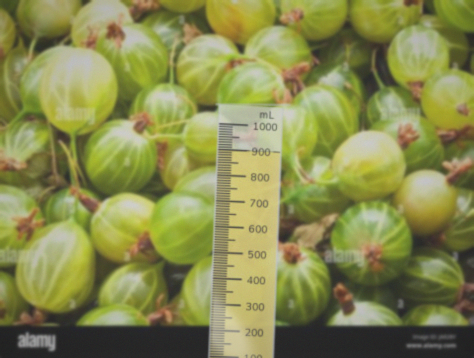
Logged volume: 900 mL
